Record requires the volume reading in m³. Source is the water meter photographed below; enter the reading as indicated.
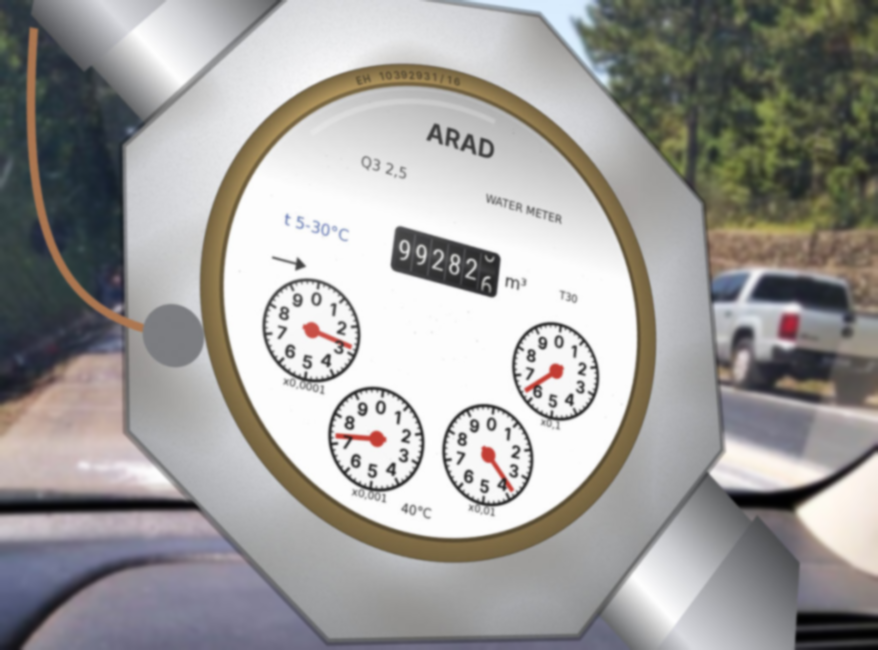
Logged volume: 992825.6372 m³
